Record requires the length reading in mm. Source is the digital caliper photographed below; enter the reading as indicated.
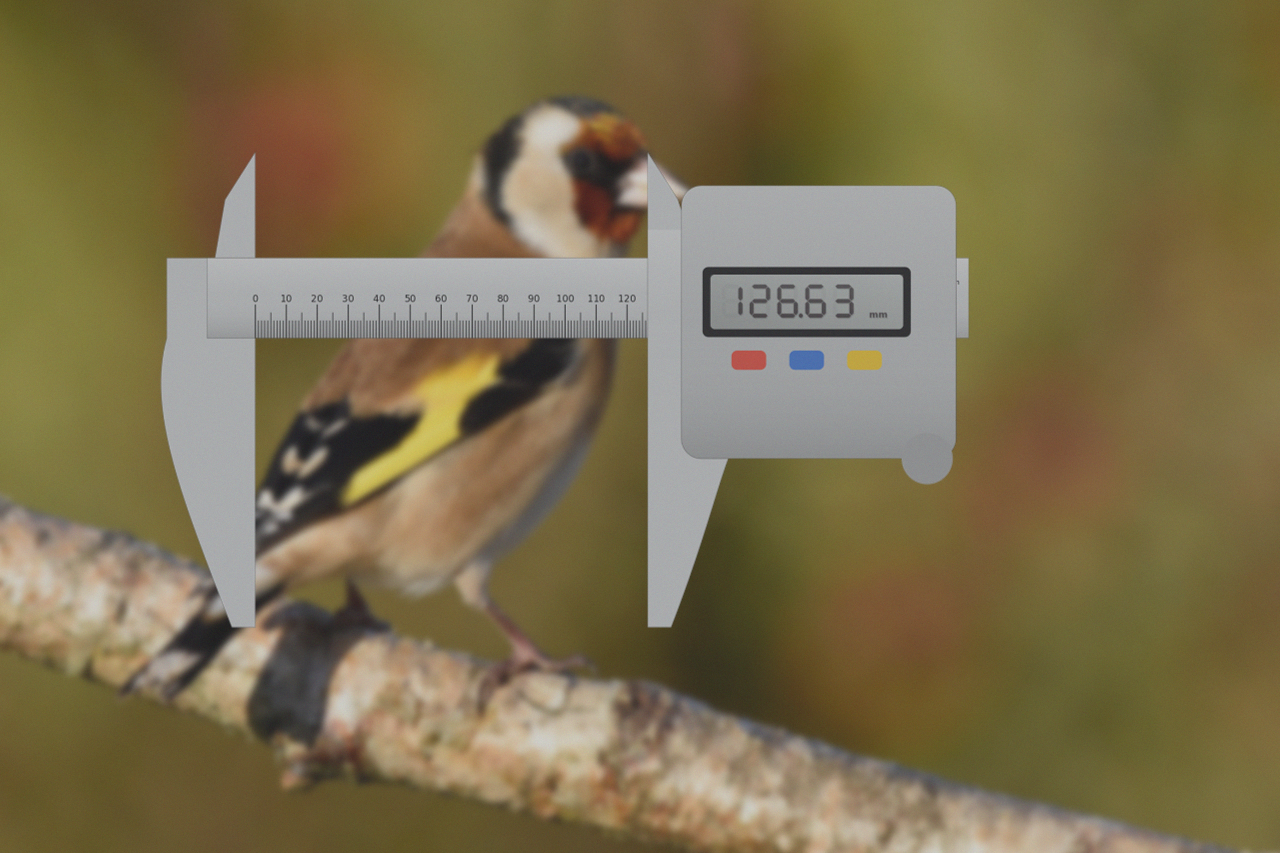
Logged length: 126.63 mm
